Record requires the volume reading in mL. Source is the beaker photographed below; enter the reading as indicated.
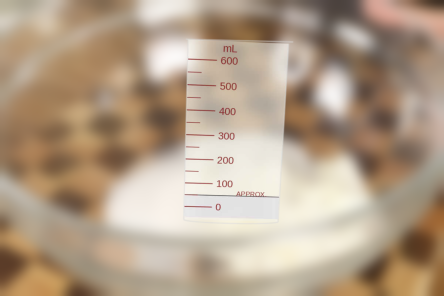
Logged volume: 50 mL
